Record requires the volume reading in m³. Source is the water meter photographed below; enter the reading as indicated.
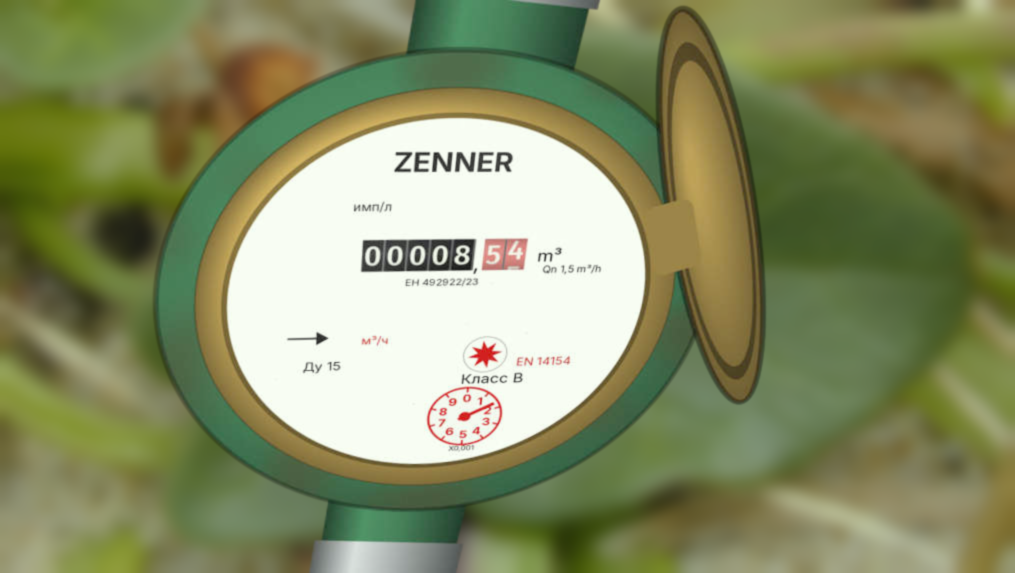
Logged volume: 8.541 m³
